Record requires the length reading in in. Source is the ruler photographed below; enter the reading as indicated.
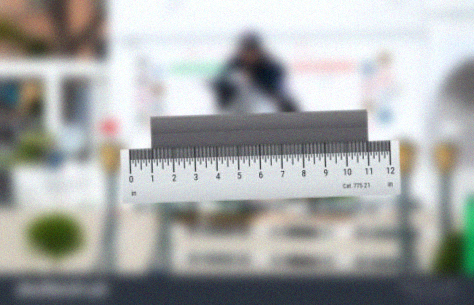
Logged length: 10 in
